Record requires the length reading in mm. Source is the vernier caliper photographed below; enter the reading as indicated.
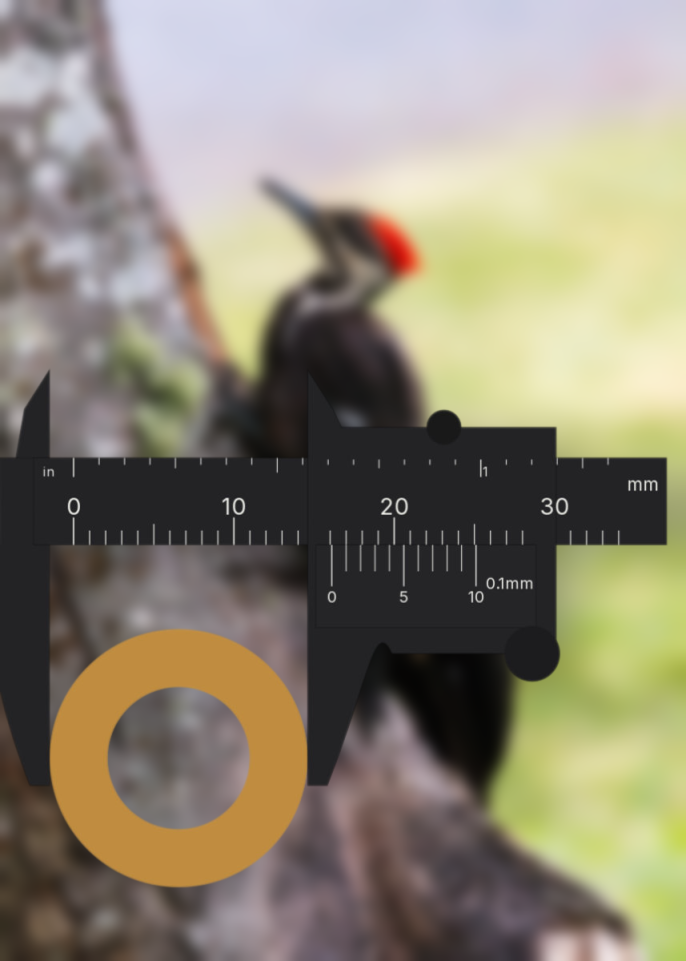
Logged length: 16.1 mm
